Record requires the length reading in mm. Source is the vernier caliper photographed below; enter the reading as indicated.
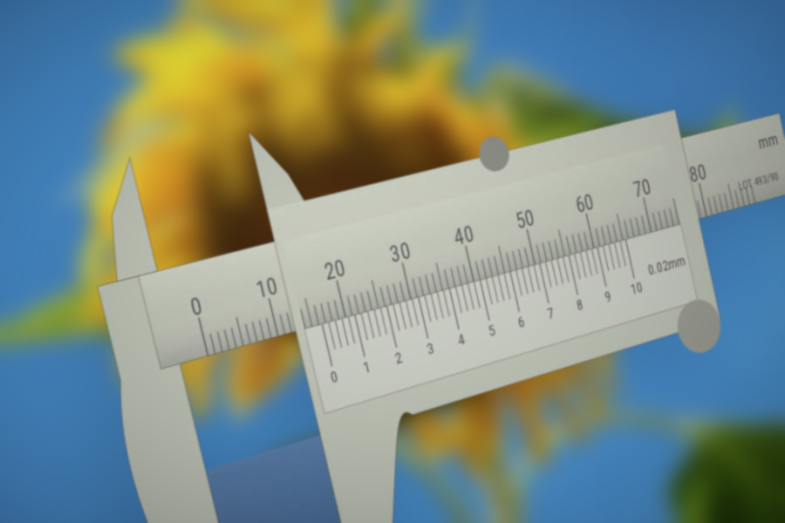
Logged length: 16.5 mm
